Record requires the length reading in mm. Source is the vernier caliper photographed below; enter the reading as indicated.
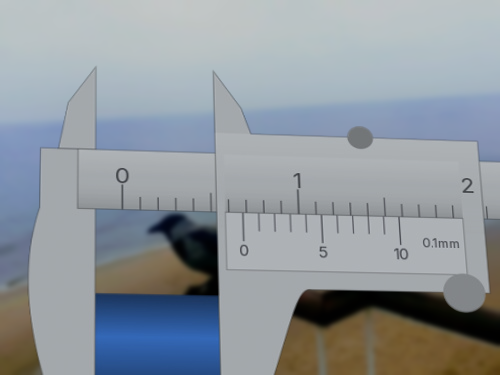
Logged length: 6.8 mm
